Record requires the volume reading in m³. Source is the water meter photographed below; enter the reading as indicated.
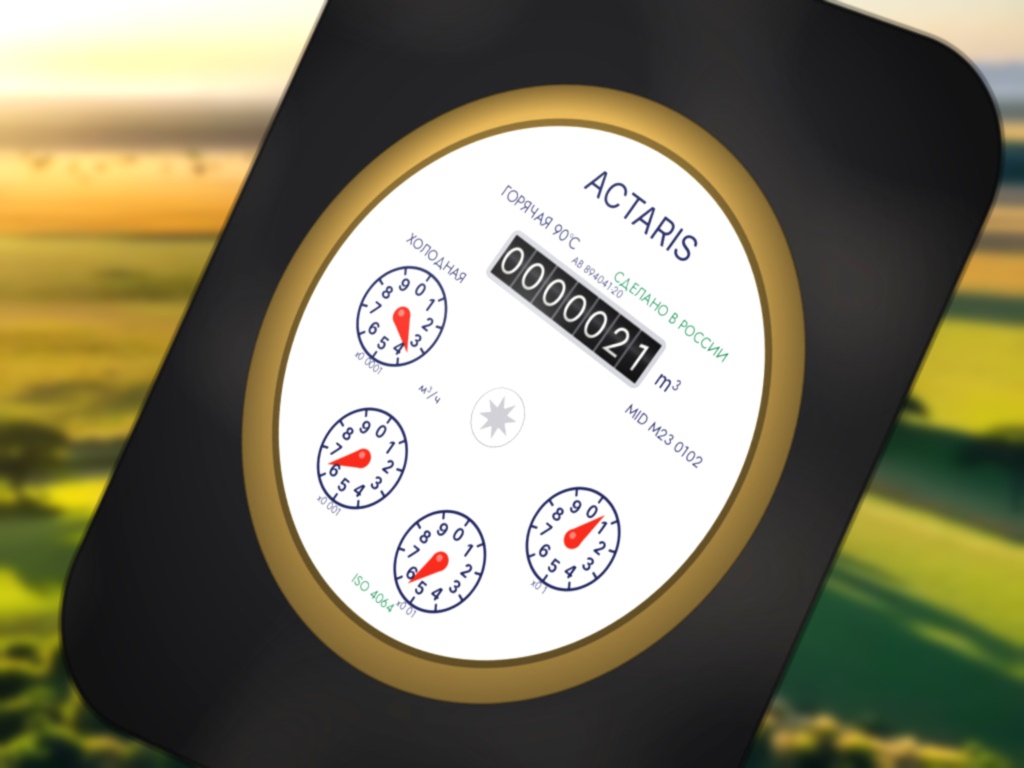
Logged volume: 21.0563 m³
